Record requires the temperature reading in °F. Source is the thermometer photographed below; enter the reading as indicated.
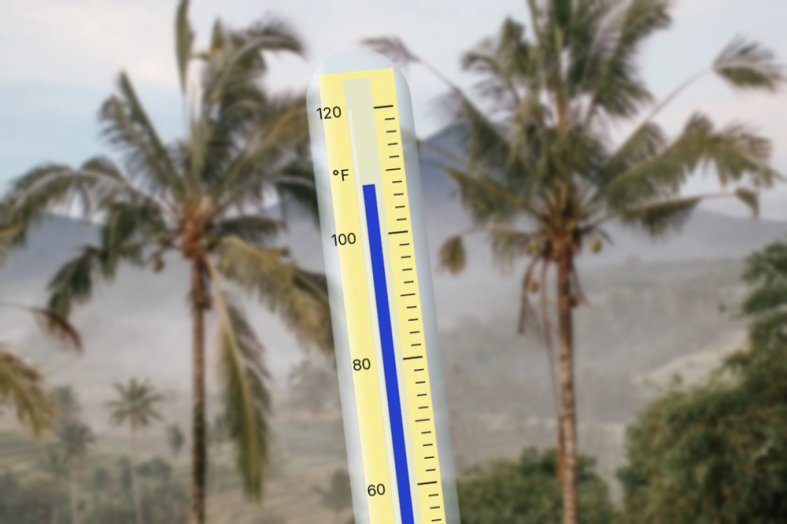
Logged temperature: 108 °F
